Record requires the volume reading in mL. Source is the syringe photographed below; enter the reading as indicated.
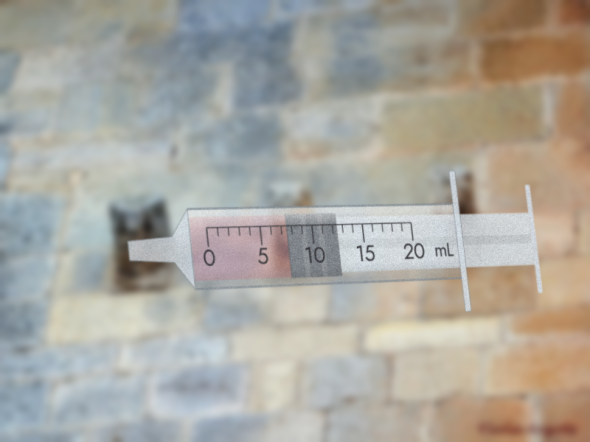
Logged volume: 7.5 mL
